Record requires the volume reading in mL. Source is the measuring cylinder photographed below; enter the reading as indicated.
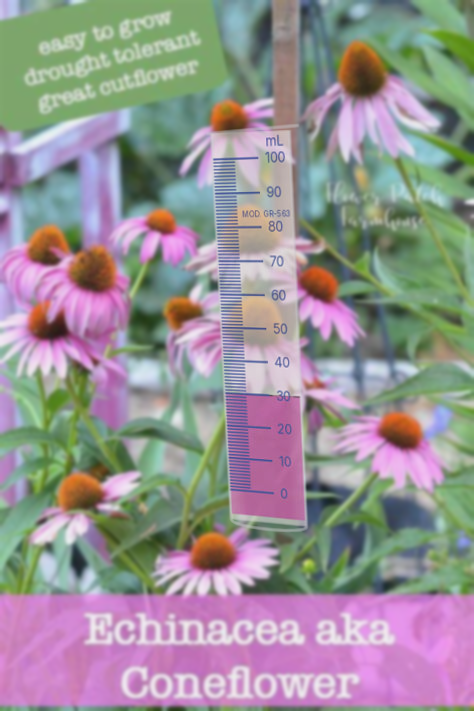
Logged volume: 30 mL
